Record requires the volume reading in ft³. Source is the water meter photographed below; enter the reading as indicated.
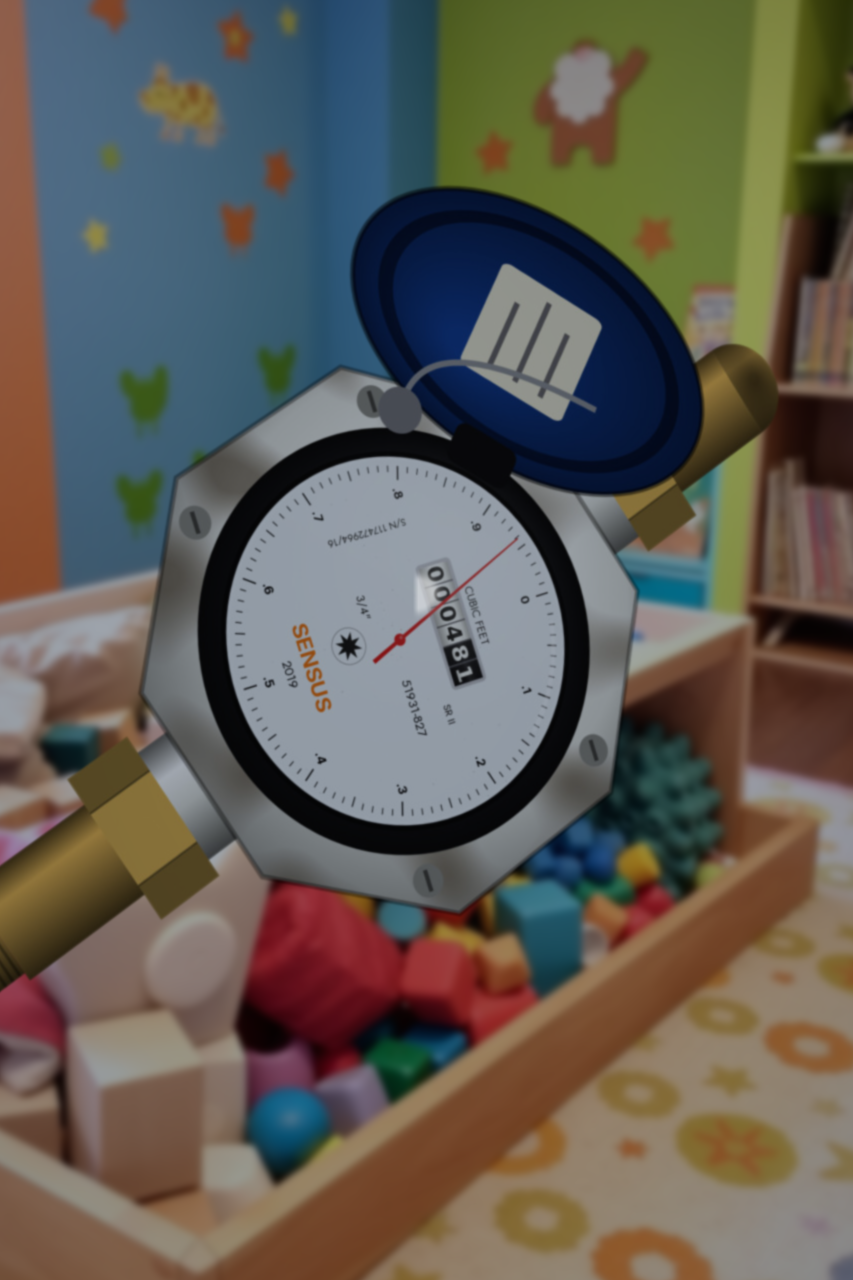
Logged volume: 480.94 ft³
